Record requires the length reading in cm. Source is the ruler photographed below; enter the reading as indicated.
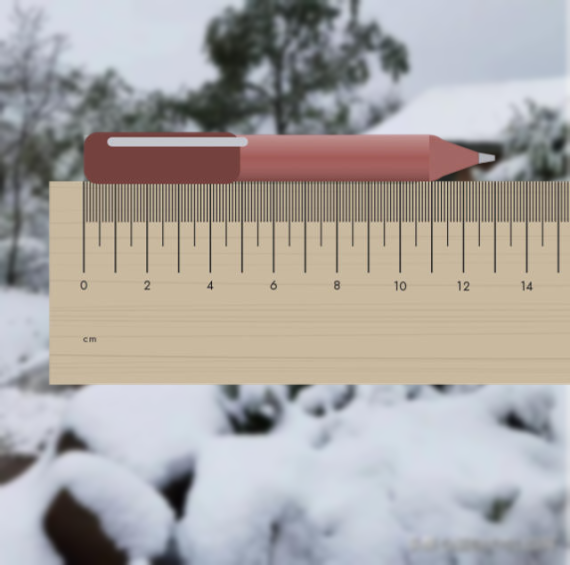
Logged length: 13 cm
